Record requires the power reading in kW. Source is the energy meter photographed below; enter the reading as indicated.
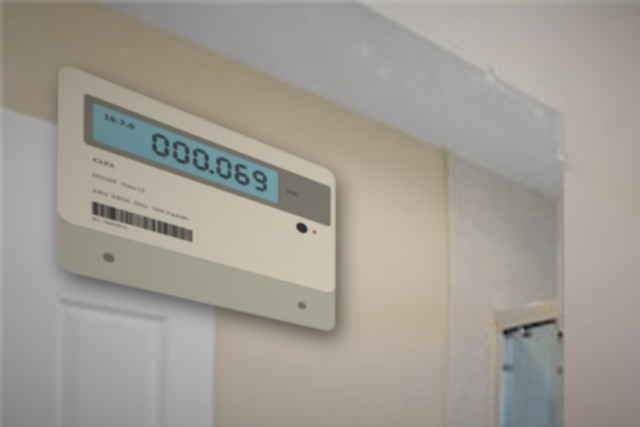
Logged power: 0.069 kW
